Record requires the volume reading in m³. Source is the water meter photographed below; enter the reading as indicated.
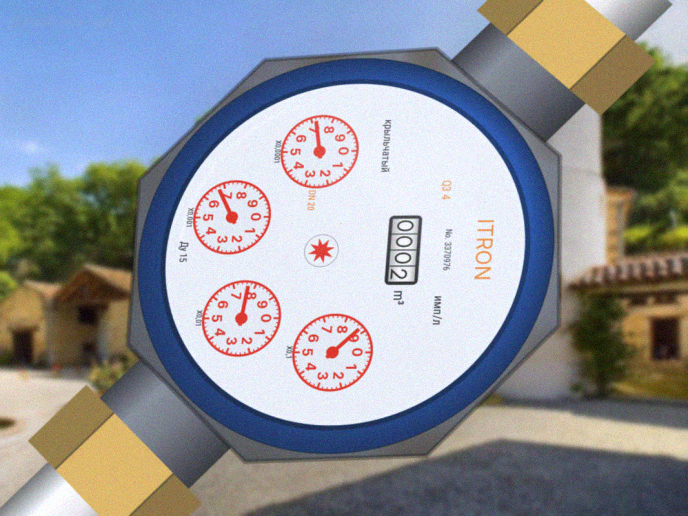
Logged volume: 1.8767 m³
